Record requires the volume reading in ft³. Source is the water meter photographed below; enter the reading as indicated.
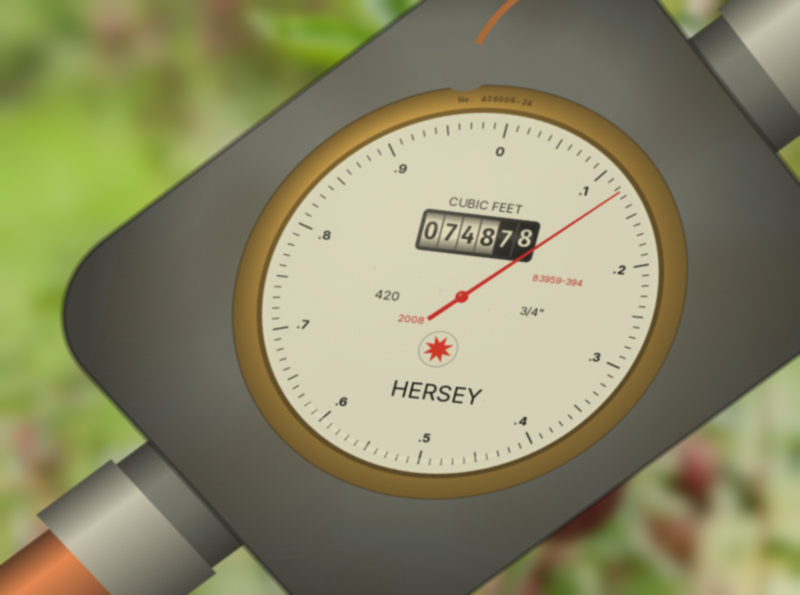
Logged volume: 74878.12 ft³
